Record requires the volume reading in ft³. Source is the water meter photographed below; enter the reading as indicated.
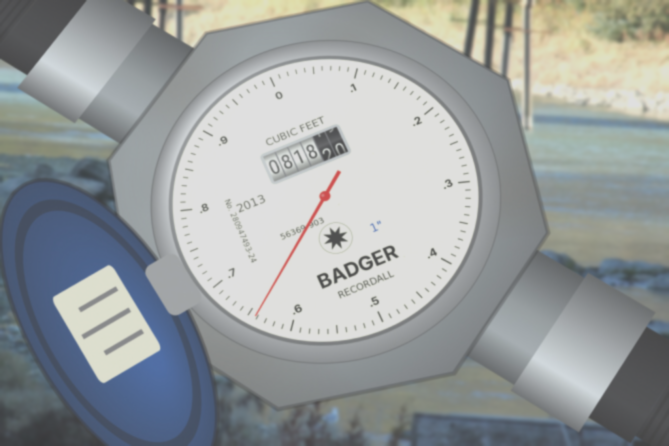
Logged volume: 81819.64 ft³
